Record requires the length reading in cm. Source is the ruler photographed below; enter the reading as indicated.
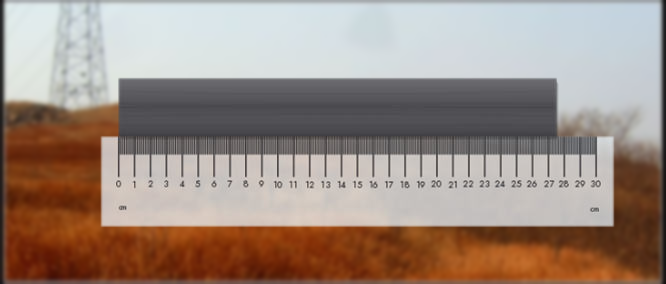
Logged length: 27.5 cm
